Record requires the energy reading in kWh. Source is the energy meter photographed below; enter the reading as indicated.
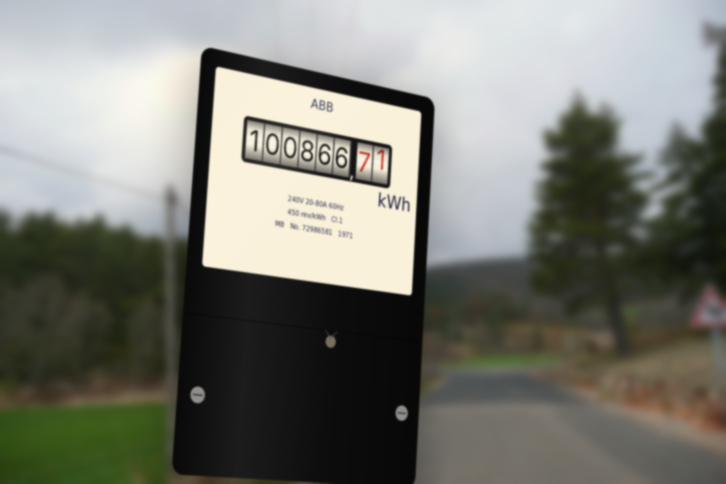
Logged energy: 100866.71 kWh
